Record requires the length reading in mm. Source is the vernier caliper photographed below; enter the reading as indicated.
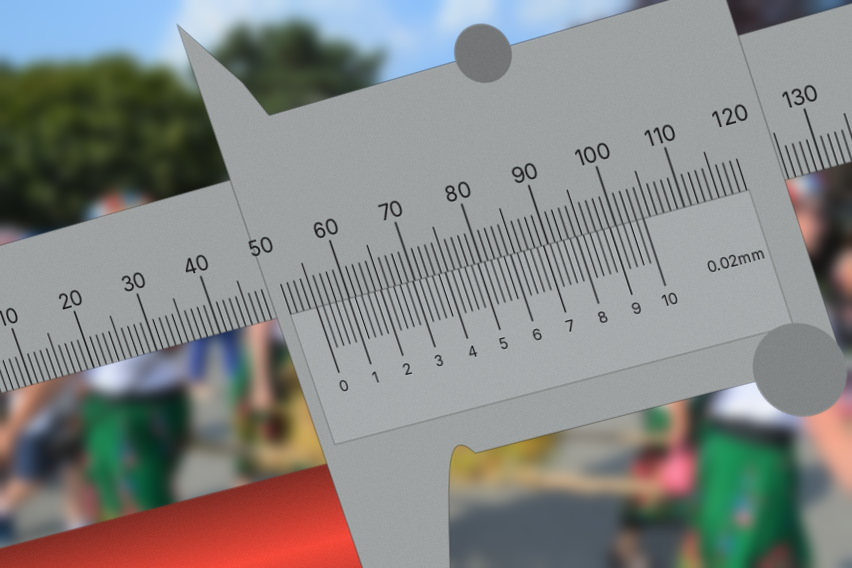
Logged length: 55.0 mm
